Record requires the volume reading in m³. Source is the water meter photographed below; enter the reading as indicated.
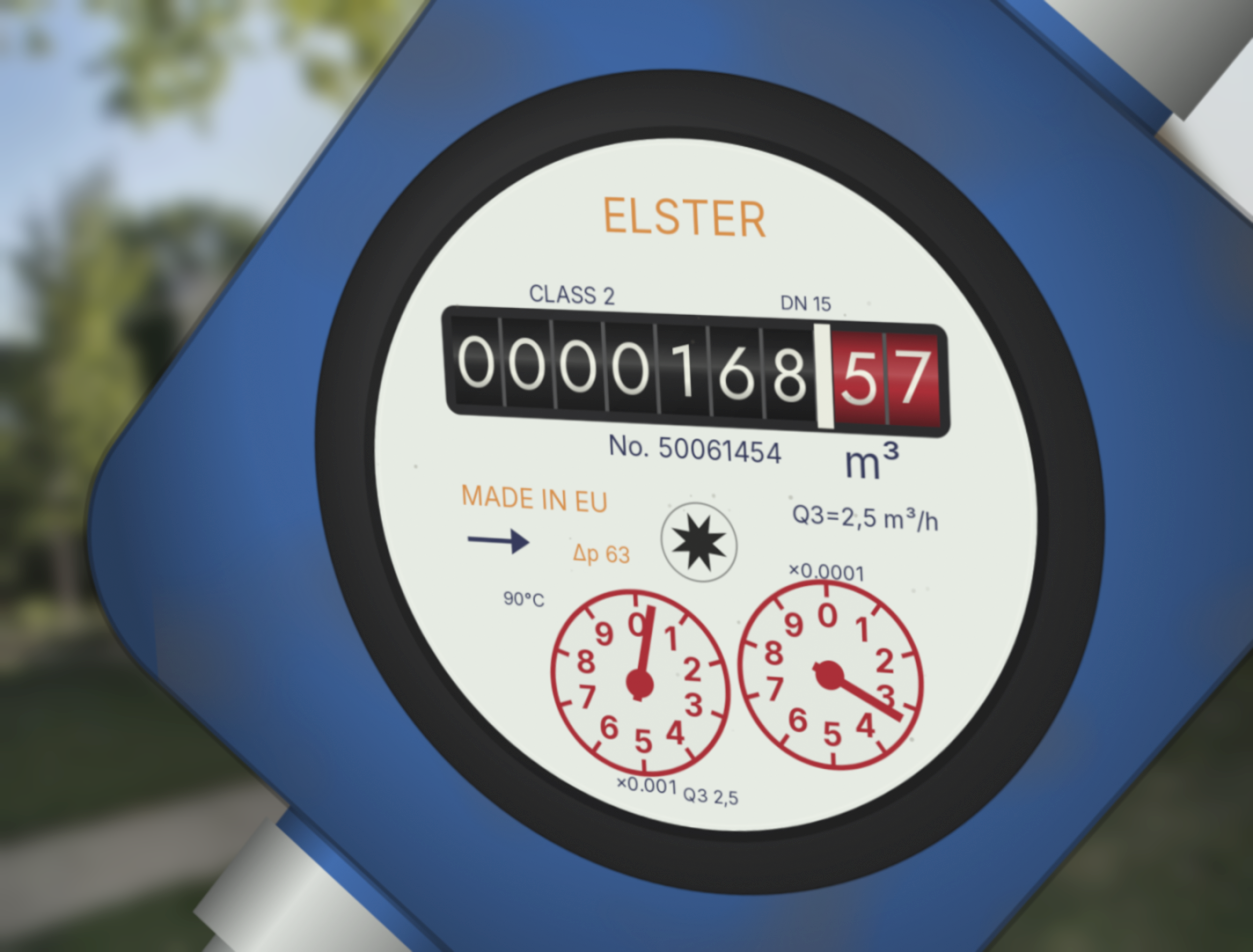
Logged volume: 168.5703 m³
